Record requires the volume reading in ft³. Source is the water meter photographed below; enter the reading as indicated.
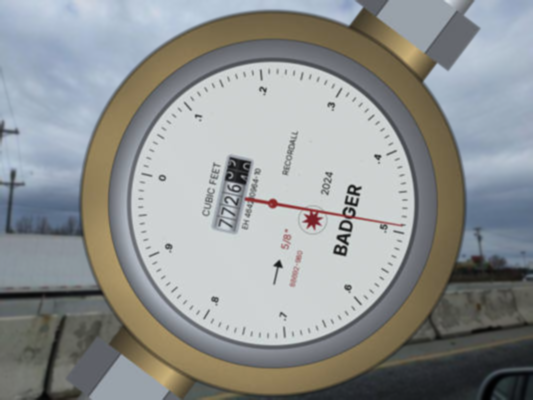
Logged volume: 772639.49 ft³
